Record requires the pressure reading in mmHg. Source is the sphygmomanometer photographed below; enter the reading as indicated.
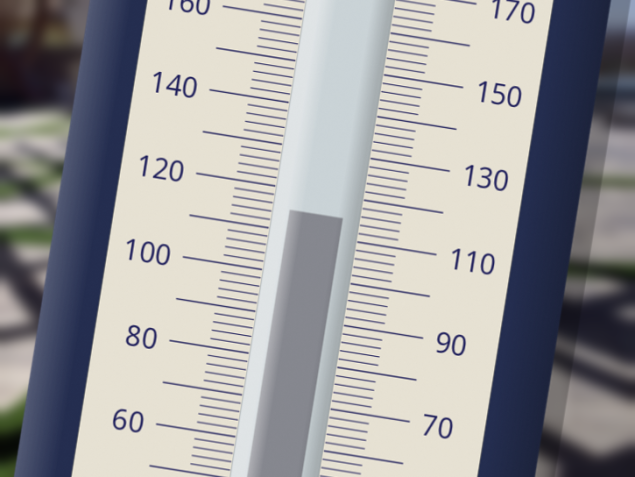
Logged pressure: 115 mmHg
